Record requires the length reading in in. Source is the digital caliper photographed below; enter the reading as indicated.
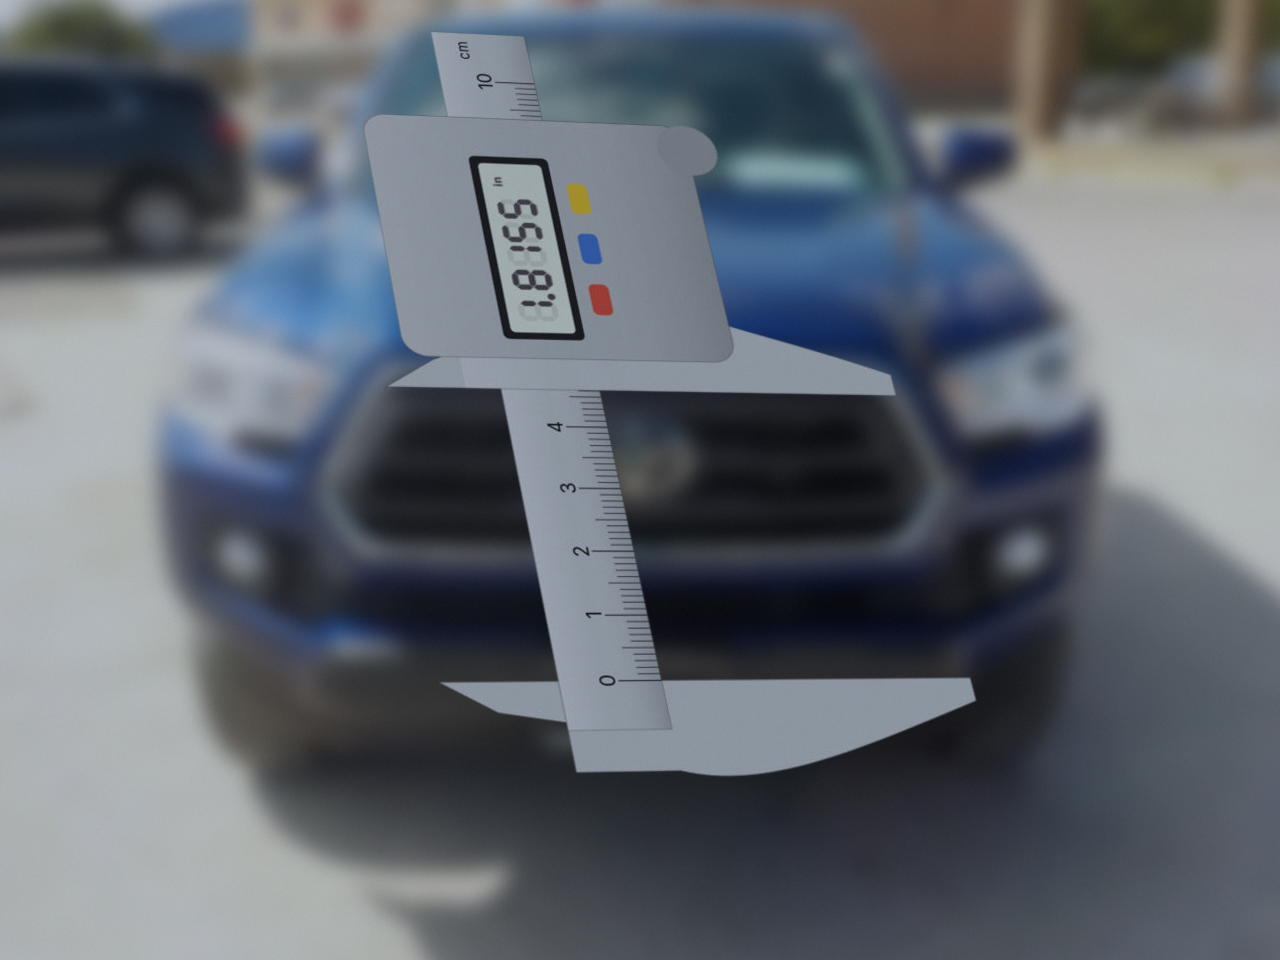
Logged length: 1.8155 in
